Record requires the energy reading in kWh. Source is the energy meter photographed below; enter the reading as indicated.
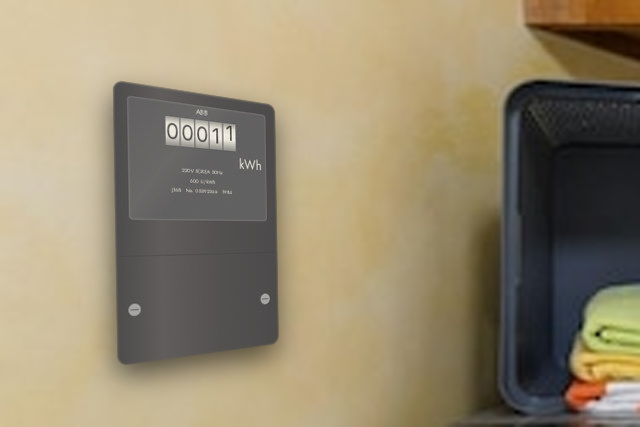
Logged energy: 11 kWh
